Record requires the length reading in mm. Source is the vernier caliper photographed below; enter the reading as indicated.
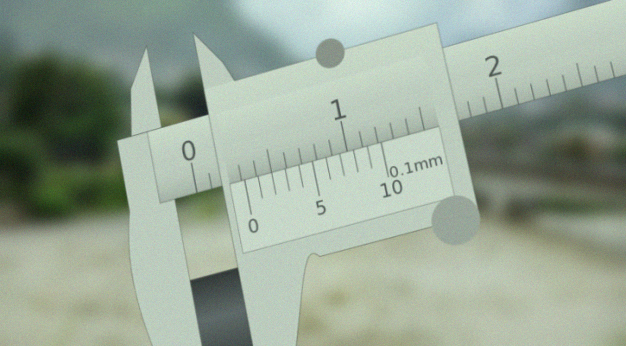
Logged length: 3.2 mm
